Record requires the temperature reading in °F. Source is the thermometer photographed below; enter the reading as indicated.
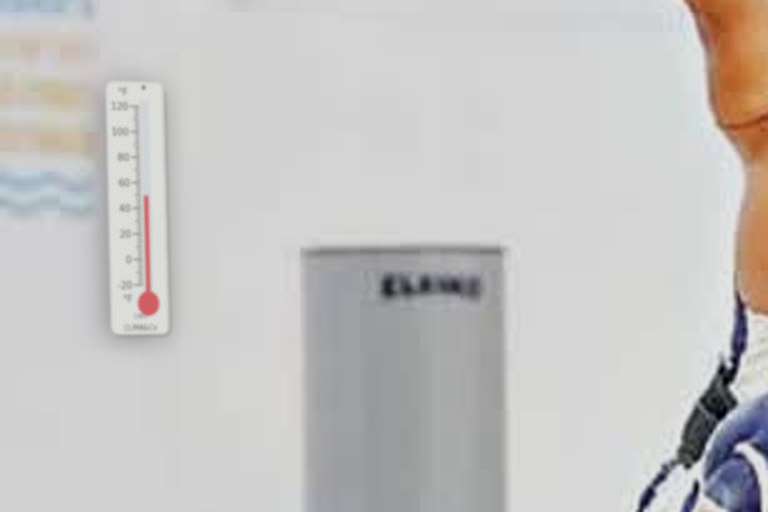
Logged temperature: 50 °F
